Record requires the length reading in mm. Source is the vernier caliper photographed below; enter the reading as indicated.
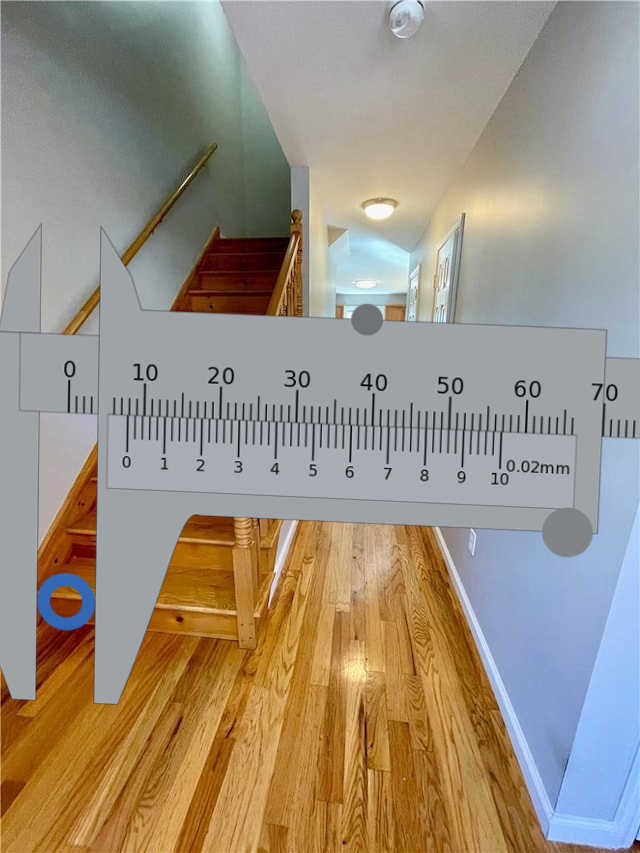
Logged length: 7.8 mm
